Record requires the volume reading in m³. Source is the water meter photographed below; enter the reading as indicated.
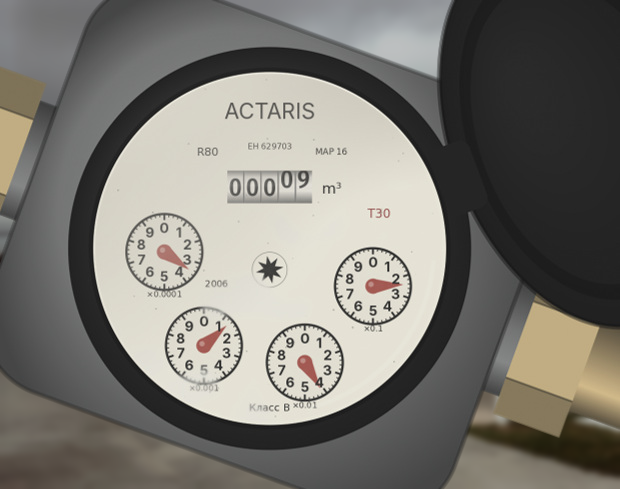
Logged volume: 9.2413 m³
